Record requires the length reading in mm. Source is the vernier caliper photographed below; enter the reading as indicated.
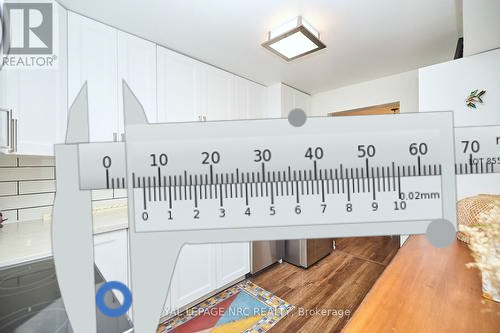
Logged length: 7.0 mm
